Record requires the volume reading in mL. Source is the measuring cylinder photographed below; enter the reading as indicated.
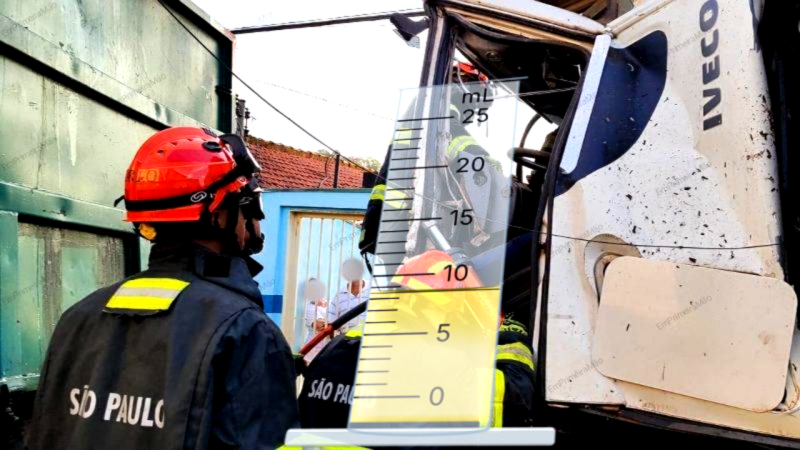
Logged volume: 8.5 mL
